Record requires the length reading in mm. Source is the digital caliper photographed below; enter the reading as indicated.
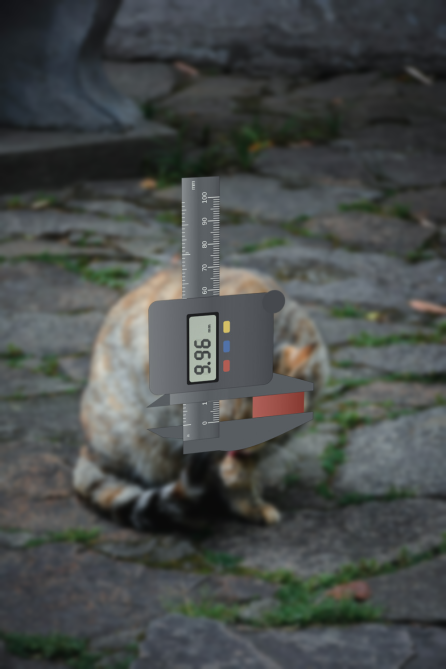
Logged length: 9.96 mm
